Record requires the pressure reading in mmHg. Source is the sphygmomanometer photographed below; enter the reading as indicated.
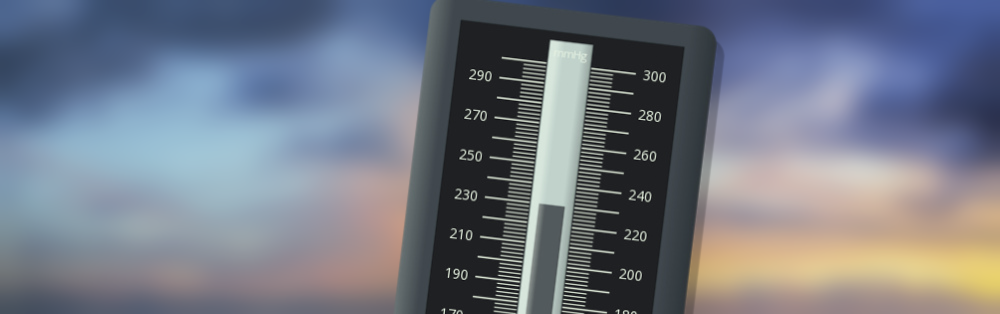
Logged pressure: 230 mmHg
